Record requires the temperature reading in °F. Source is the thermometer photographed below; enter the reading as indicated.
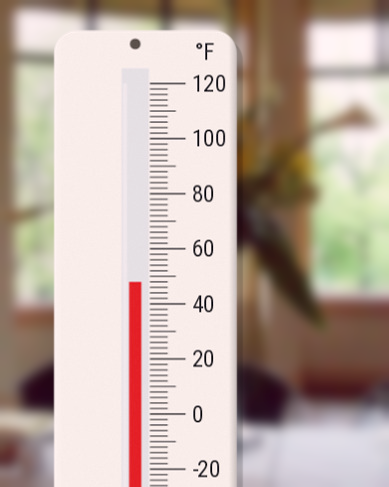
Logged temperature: 48 °F
